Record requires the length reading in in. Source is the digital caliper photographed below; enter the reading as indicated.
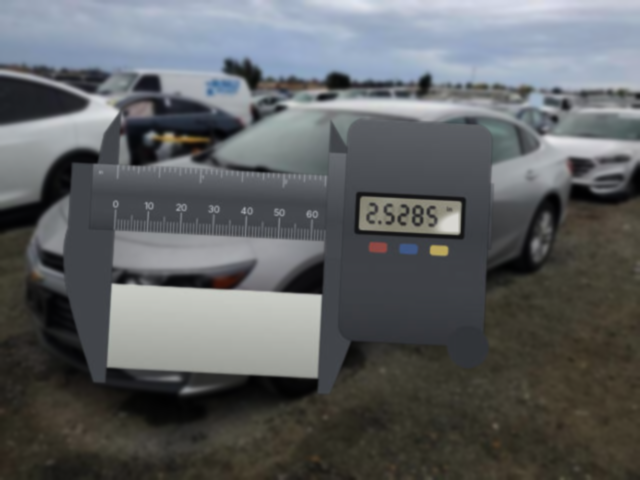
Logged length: 2.5285 in
